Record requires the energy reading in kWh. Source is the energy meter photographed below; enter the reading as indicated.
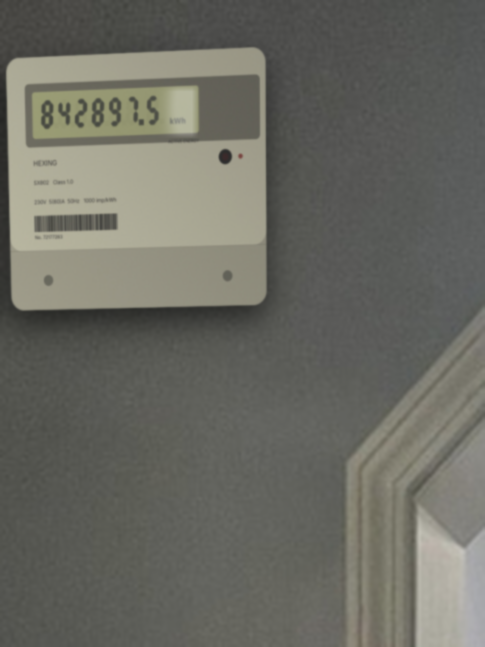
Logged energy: 842897.5 kWh
